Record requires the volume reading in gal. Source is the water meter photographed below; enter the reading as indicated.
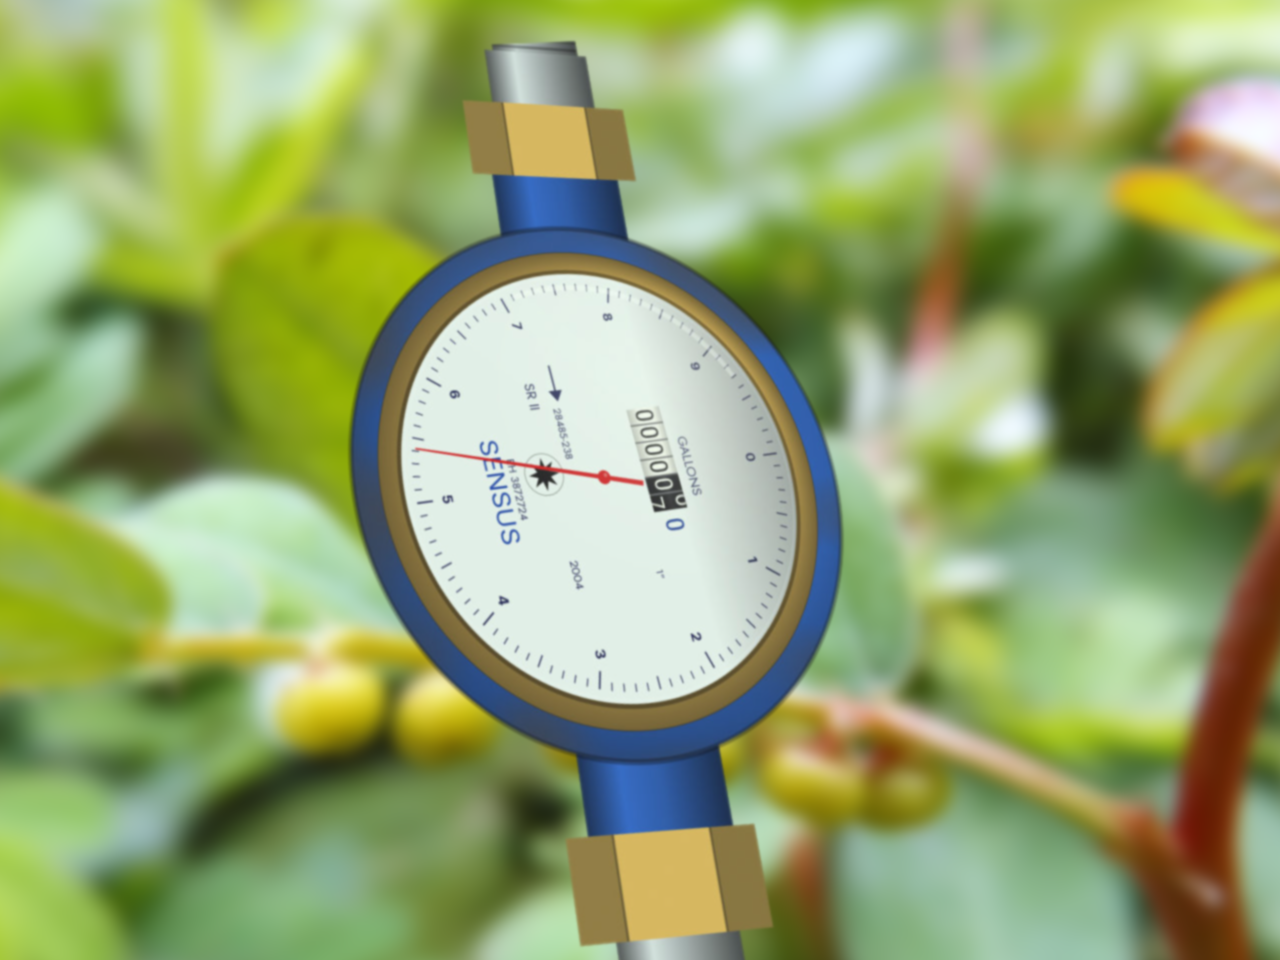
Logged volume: 65.4 gal
